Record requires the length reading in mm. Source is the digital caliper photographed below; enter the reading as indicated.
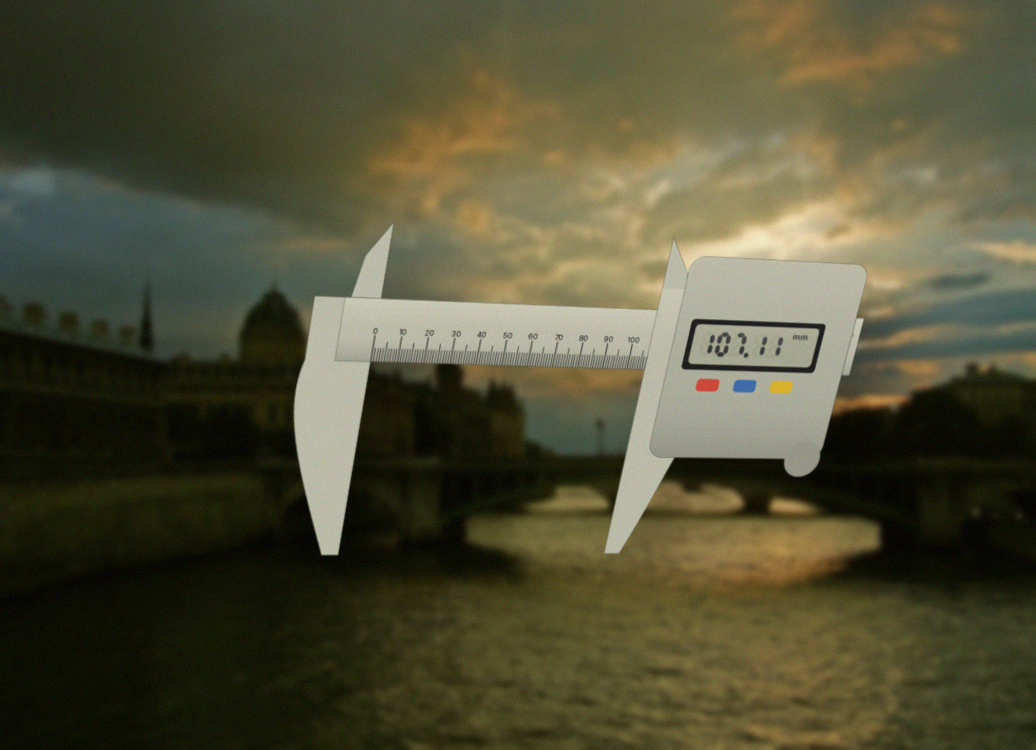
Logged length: 107.11 mm
